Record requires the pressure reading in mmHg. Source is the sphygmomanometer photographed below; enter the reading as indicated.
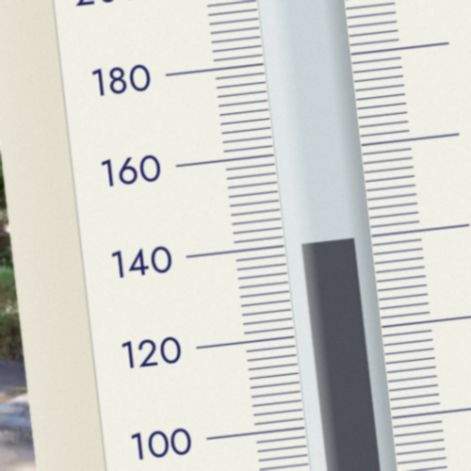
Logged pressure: 140 mmHg
